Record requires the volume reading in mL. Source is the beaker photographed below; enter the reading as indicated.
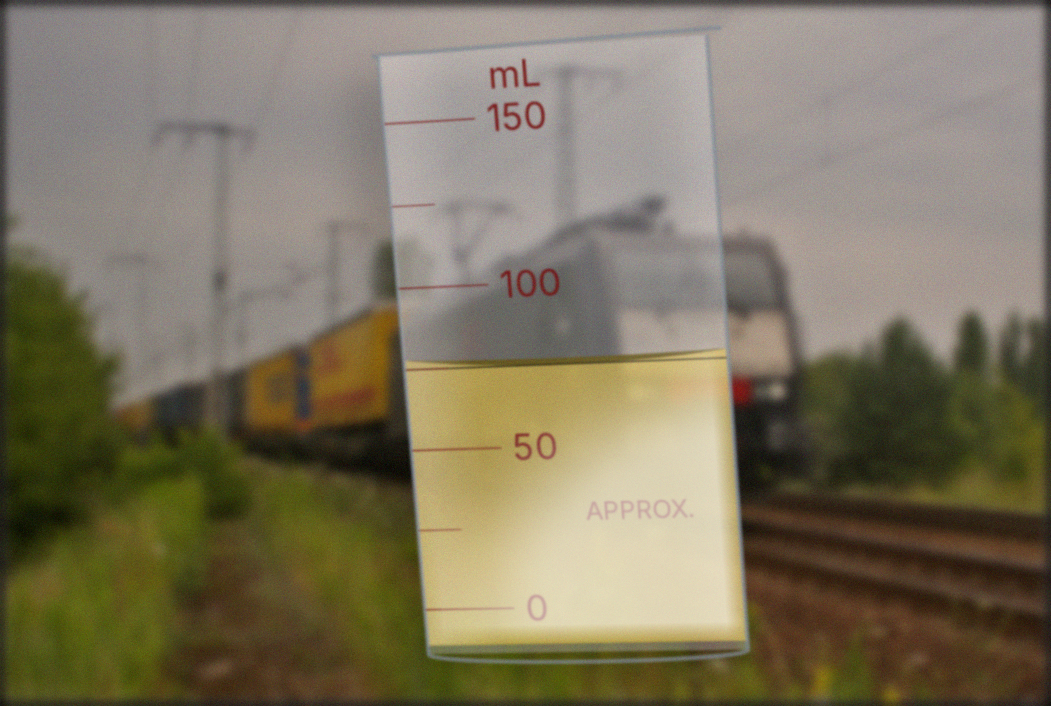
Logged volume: 75 mL
